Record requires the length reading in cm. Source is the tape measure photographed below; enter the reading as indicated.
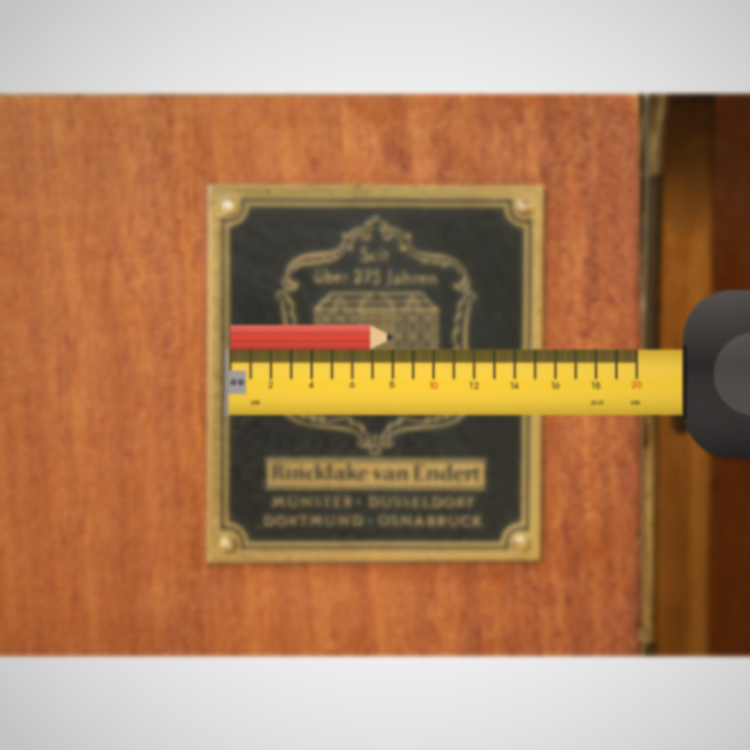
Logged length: 8 cm
